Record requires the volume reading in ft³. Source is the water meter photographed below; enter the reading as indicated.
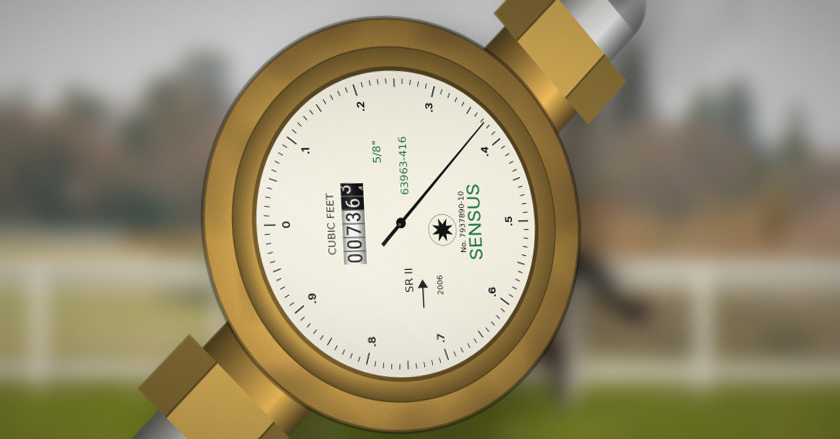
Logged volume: 7363.37 ft³
